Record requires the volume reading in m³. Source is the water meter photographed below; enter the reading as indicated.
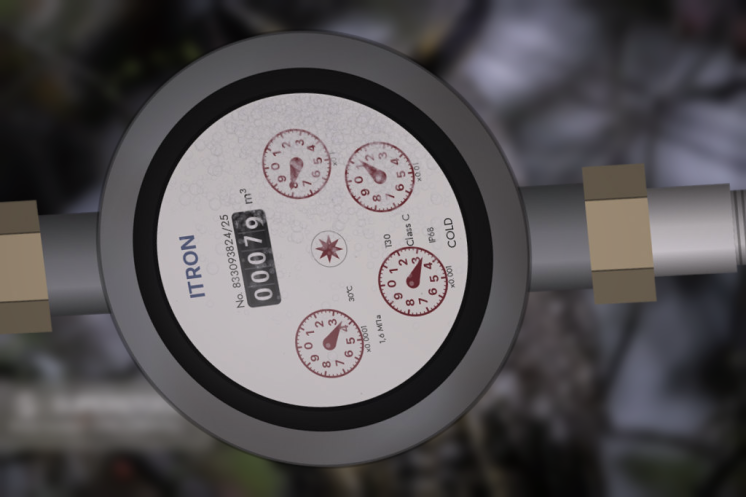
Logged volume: 78.8133 m³
